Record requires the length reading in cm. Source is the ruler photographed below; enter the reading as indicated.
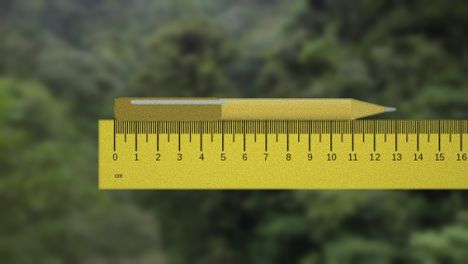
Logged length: 13 cm
